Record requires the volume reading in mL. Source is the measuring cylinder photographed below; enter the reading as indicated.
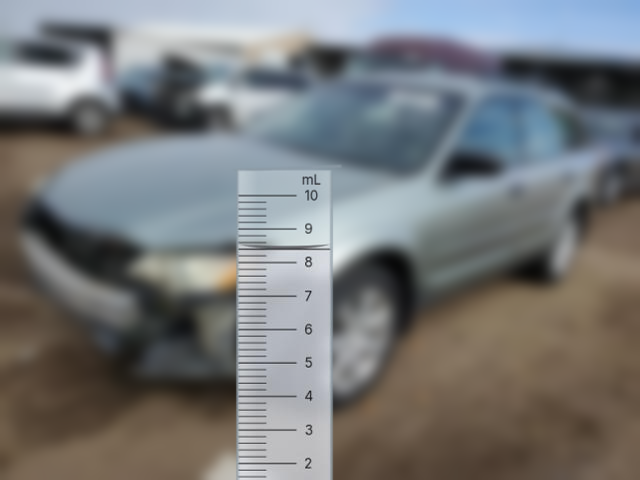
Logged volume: 8.4 mL
